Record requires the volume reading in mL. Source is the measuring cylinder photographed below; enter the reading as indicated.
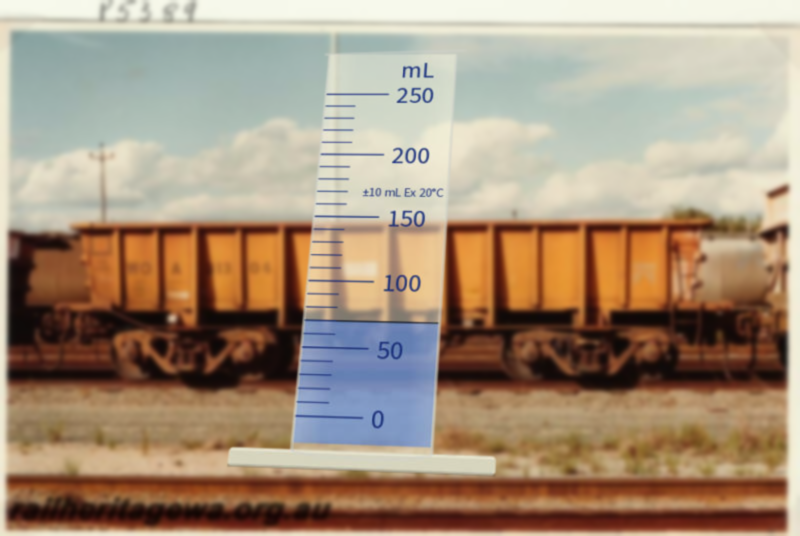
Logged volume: 70 mL
